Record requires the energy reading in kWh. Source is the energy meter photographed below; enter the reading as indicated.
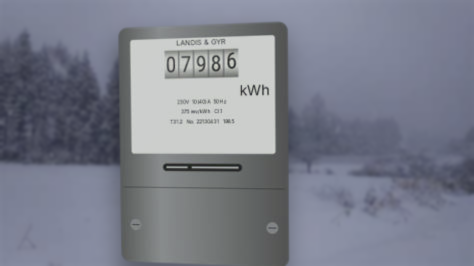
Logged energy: 7986 kWh
